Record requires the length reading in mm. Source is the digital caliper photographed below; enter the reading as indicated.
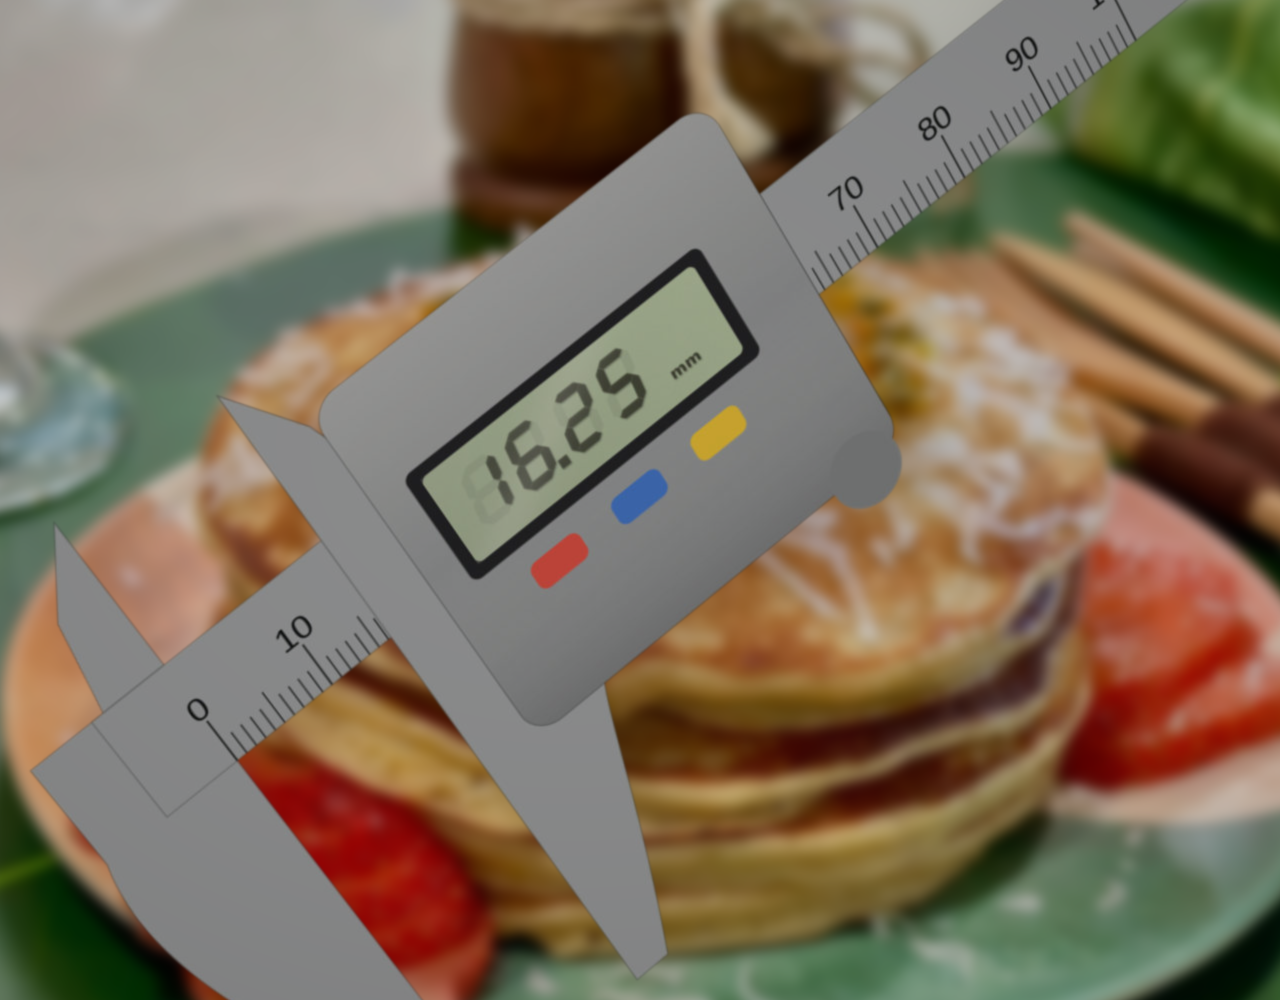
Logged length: 16.25 mm
